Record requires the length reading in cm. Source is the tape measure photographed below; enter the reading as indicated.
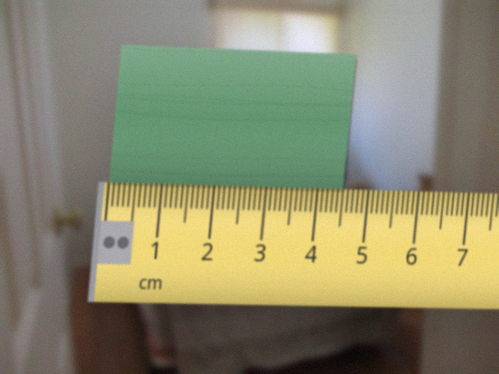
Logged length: 4.5 cm
